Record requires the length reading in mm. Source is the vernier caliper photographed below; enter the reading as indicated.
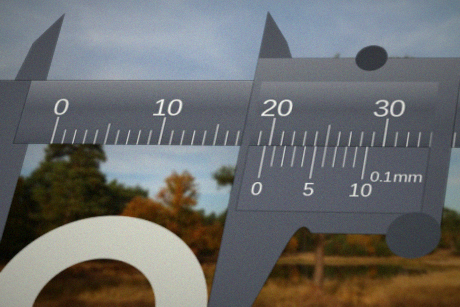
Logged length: 19.6 mm
